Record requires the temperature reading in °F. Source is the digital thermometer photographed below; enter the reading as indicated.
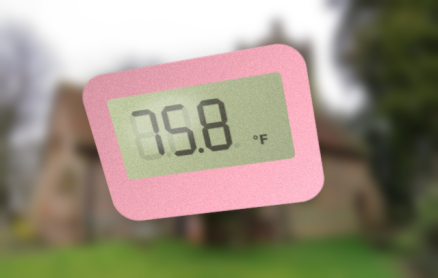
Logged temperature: 75.8 °F
